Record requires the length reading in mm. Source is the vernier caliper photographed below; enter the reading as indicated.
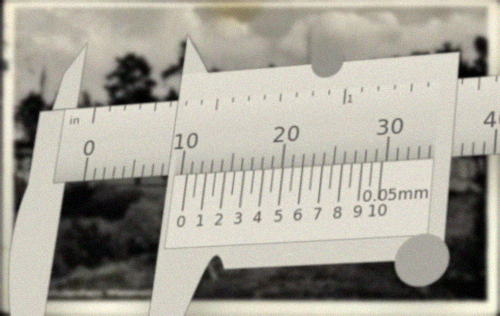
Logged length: 10.6 mm
